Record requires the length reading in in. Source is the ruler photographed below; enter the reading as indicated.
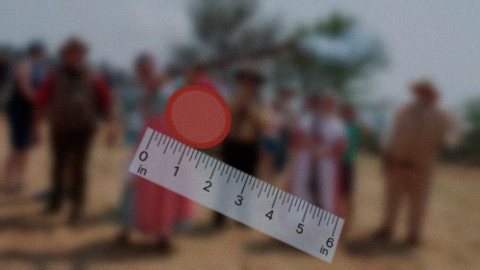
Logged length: 2 in
